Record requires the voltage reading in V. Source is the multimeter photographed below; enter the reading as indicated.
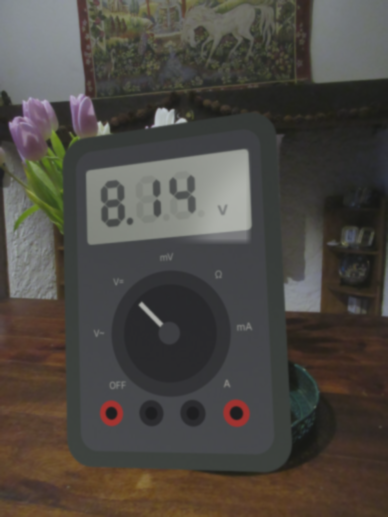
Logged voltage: 8.14 V
